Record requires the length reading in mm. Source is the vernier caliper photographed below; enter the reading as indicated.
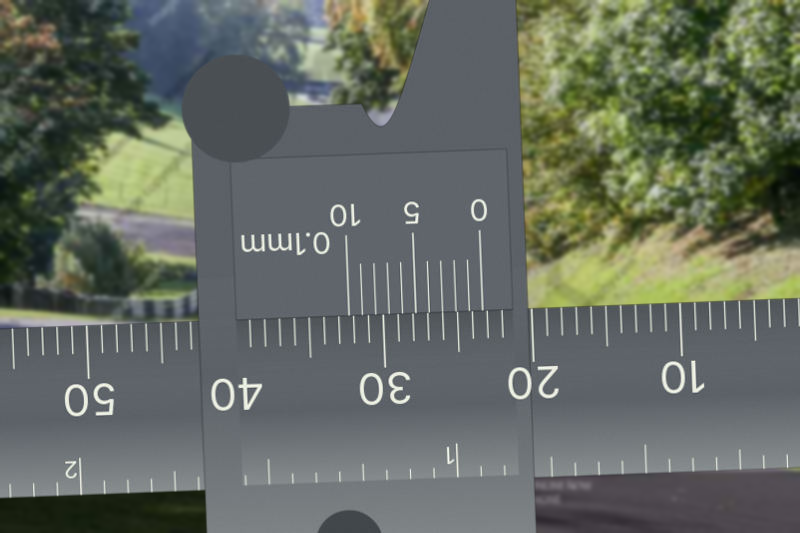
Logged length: 23.3 mm
